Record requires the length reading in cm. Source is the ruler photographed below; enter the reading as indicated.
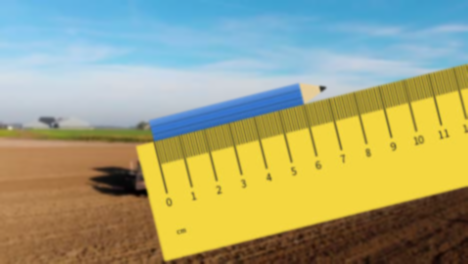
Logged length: 7 cm
